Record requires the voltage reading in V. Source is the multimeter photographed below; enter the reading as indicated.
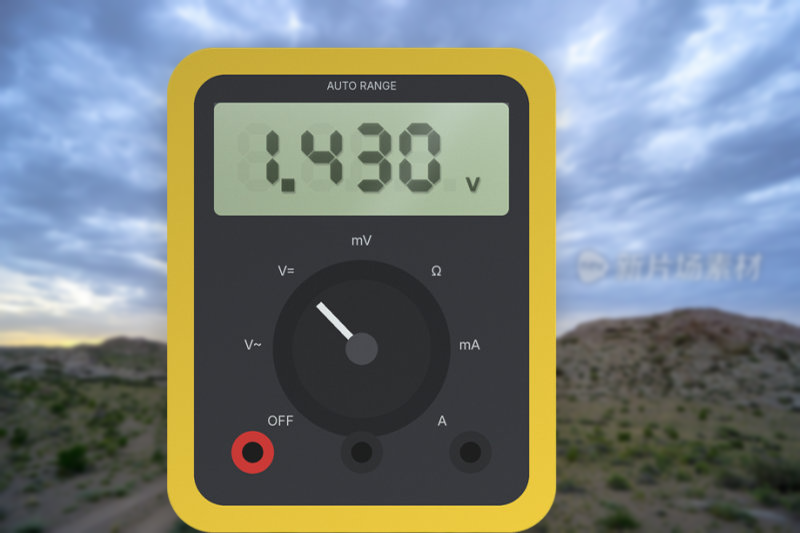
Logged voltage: 1.430 V
